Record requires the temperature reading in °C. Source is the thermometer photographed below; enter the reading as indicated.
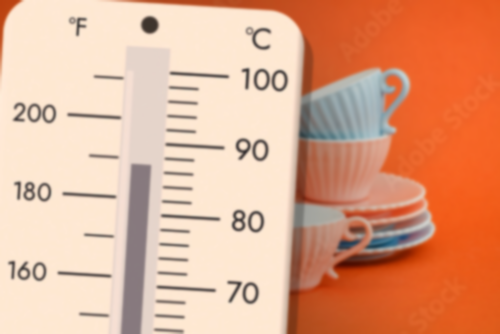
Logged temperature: 87 °C
